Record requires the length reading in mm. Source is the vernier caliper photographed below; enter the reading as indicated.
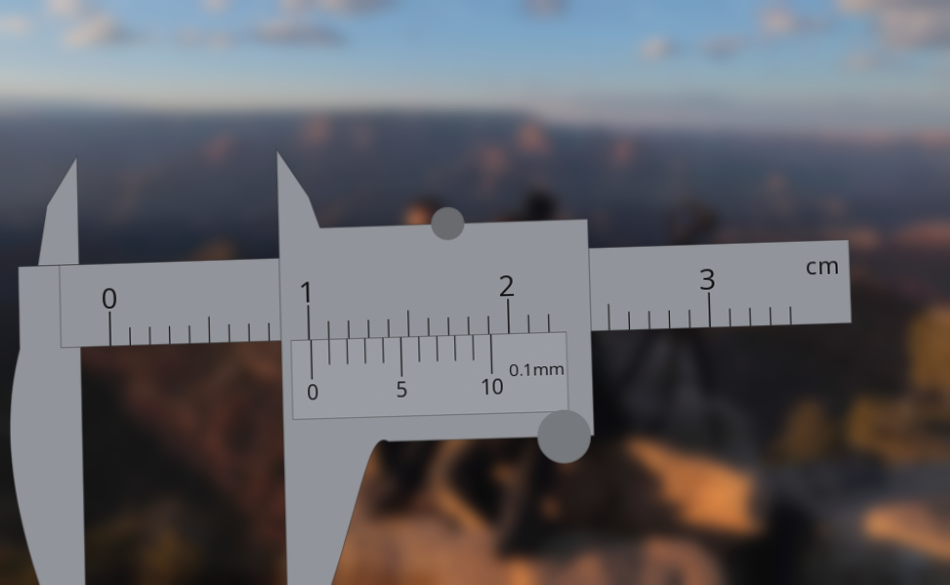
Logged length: 10.1 mm
